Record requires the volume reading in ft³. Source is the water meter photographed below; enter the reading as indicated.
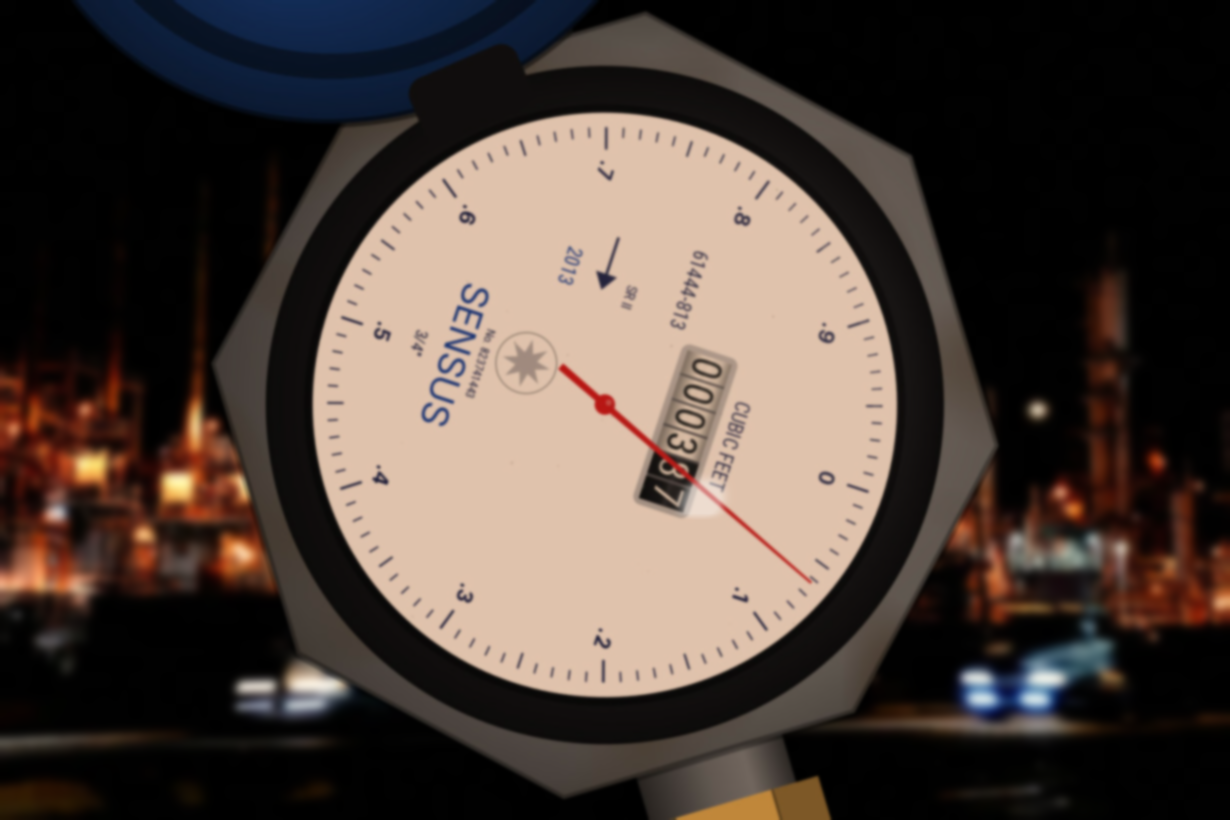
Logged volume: 387.06 ft³
